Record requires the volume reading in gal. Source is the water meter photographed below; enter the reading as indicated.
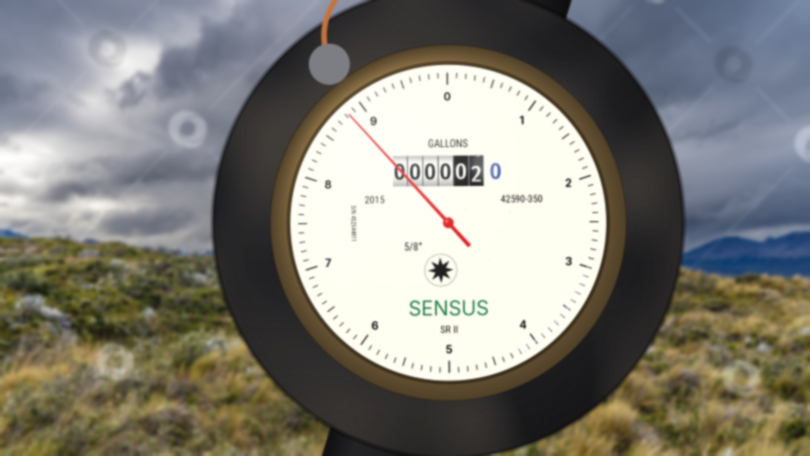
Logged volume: 18.8 gal
